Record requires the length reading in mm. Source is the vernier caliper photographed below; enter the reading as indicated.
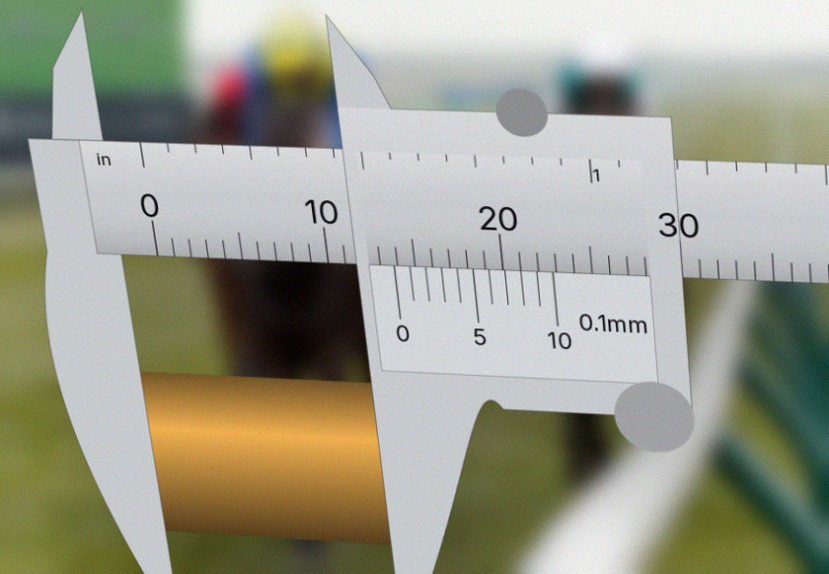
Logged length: 13.8 mm
